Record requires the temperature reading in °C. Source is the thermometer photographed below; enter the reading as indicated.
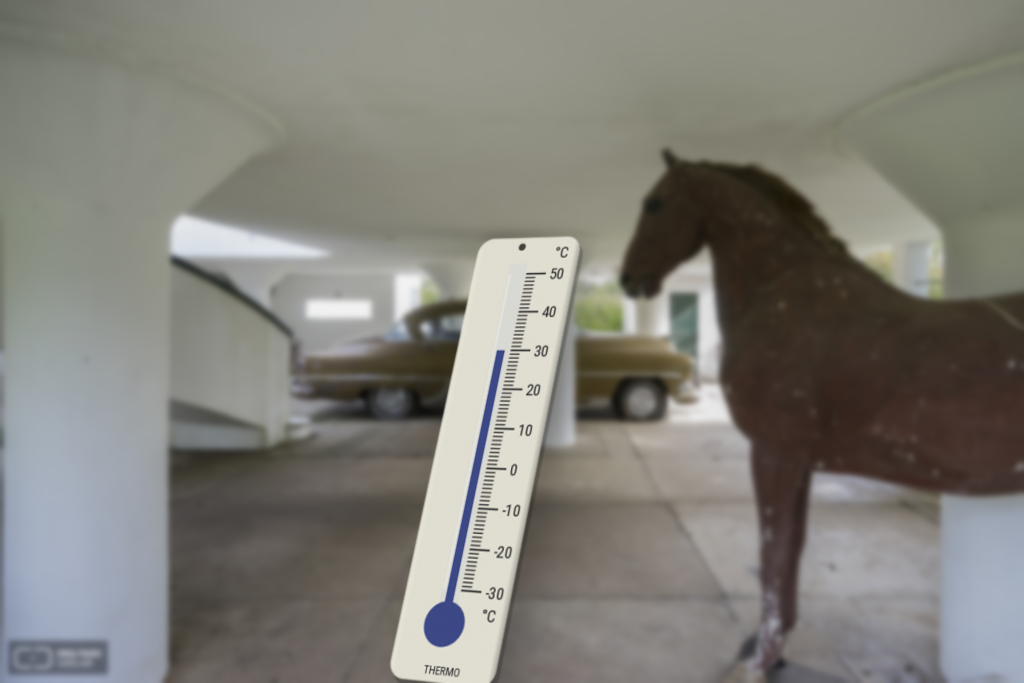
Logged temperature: 30 °C
